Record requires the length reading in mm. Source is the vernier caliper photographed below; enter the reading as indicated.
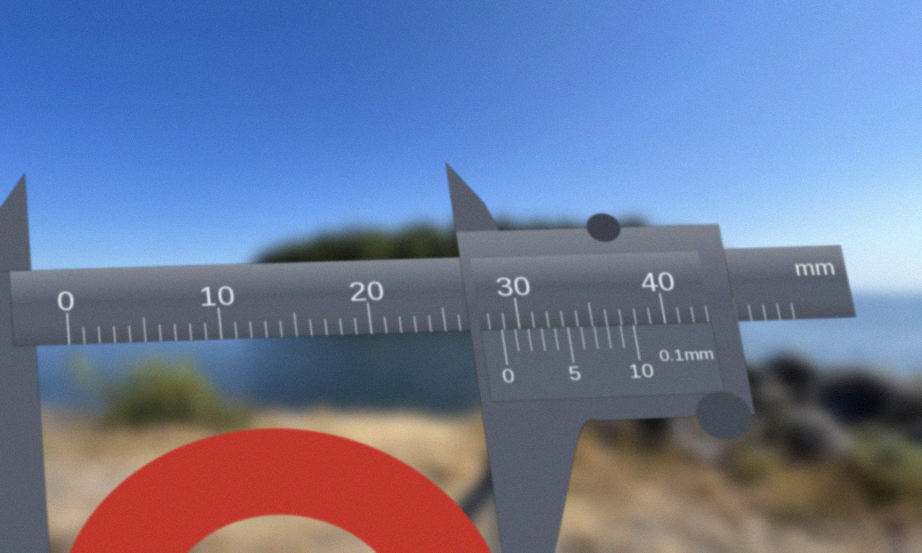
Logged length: 28.8 mm
